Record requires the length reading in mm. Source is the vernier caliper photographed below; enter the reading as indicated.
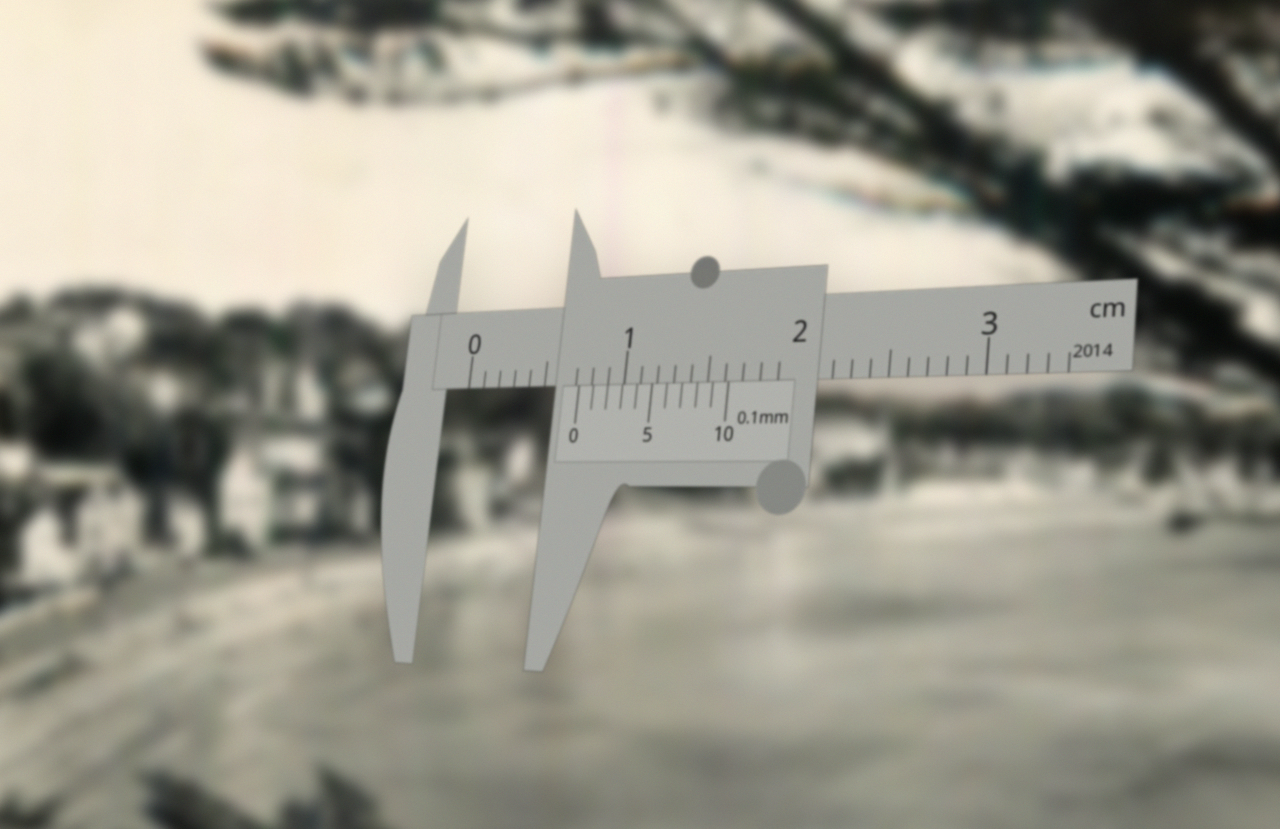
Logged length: 7.2 mm
